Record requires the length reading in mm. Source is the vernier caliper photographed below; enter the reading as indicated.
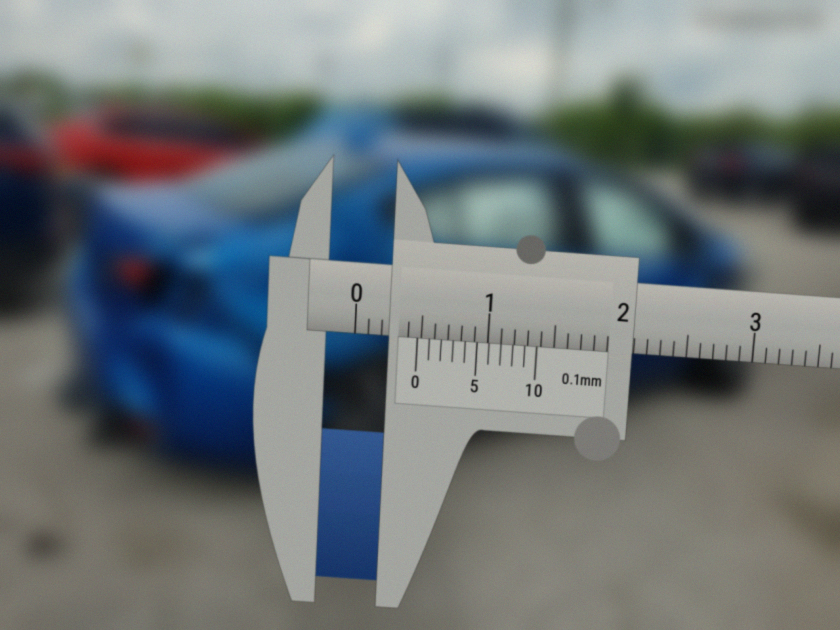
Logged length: 4.7 mm
